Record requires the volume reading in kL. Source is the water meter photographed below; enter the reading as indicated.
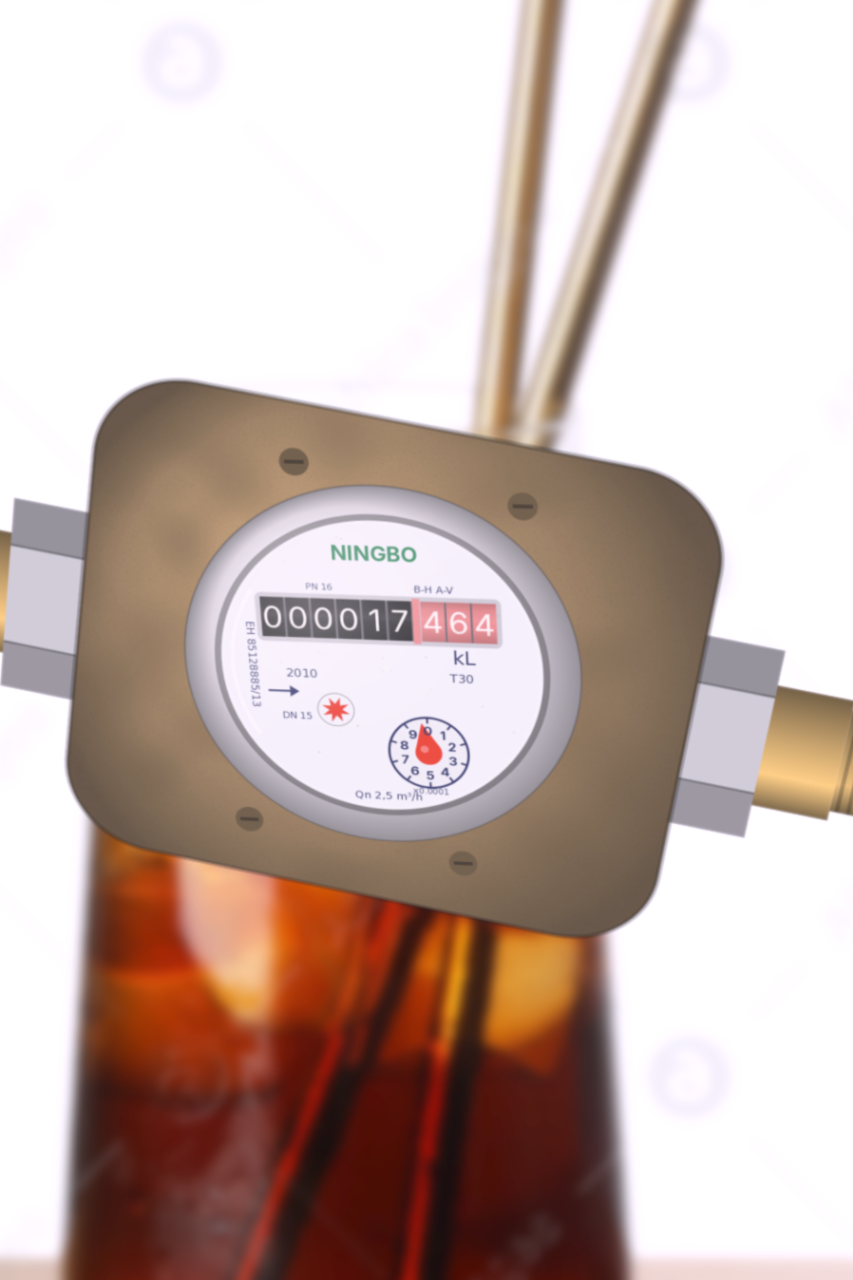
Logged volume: 17.4639 kL
